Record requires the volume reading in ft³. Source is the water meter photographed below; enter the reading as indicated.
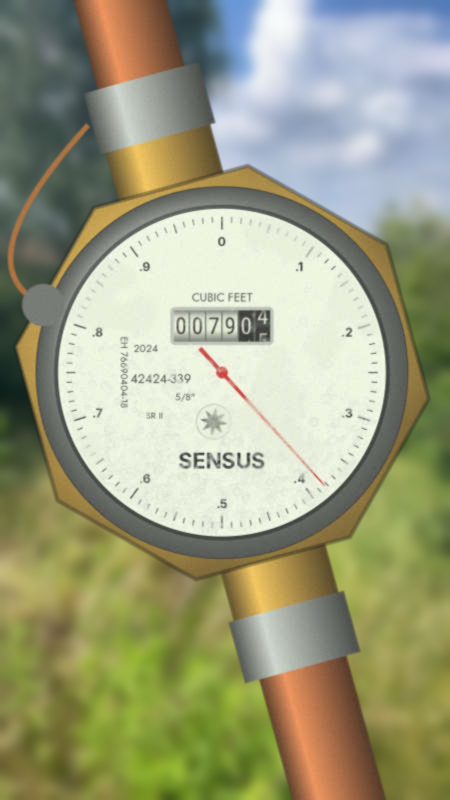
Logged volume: 7904.38 ft³
